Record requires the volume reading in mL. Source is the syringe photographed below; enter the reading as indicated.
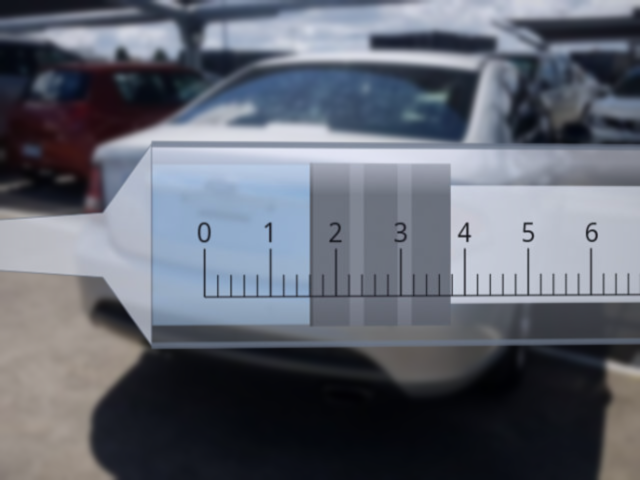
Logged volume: 1.6 mL
